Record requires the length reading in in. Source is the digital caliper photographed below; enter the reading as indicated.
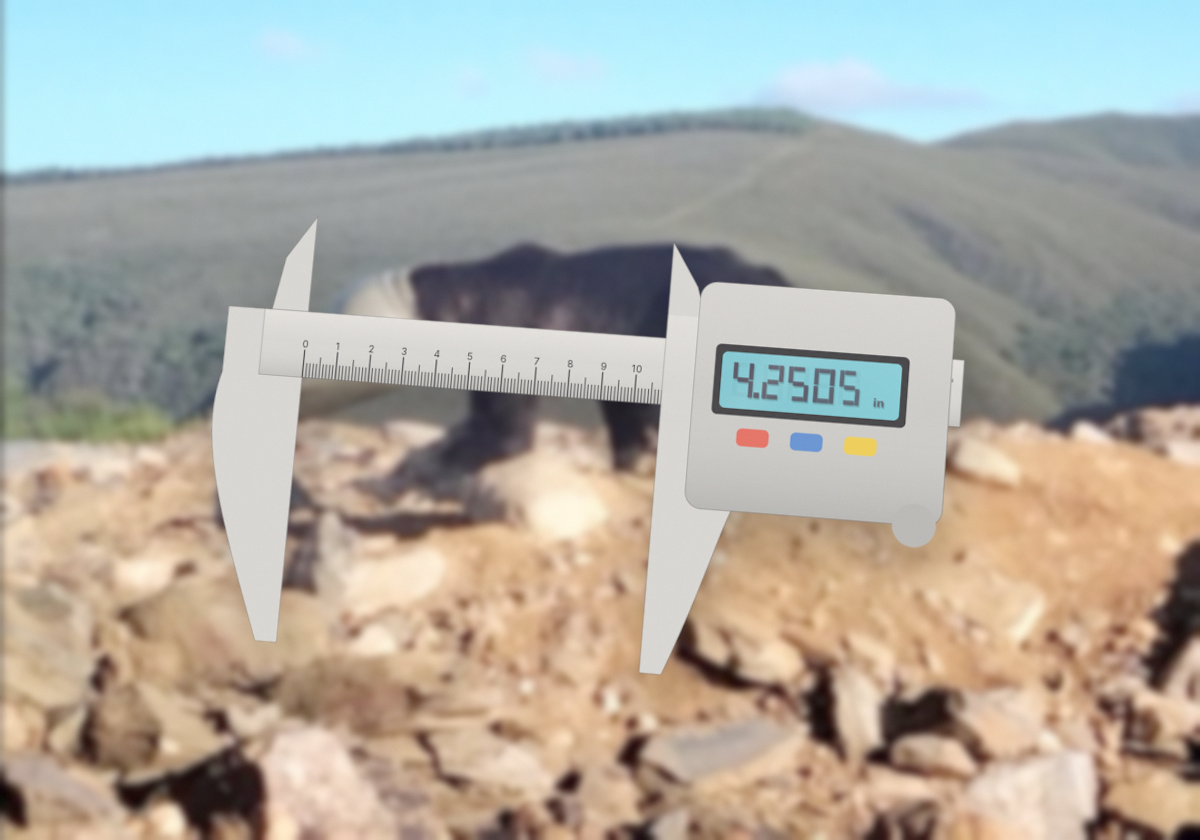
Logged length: 4.2505 in
